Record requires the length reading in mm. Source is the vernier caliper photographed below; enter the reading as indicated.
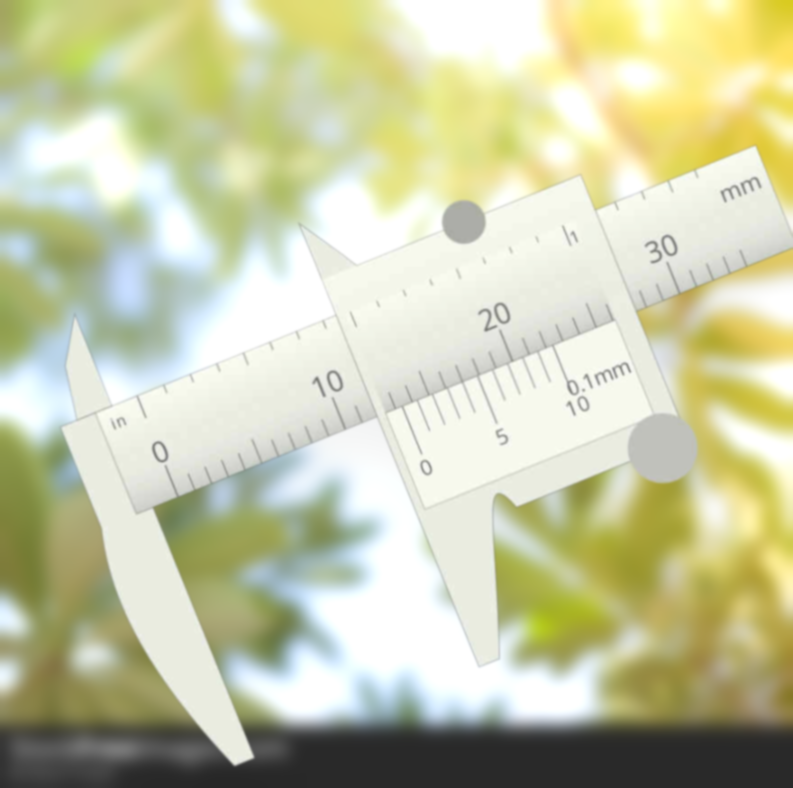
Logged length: 13.4 mm
